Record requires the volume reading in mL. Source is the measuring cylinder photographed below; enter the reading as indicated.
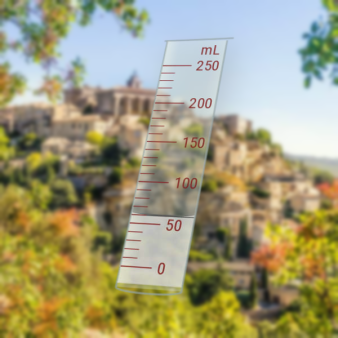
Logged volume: 60 mL
